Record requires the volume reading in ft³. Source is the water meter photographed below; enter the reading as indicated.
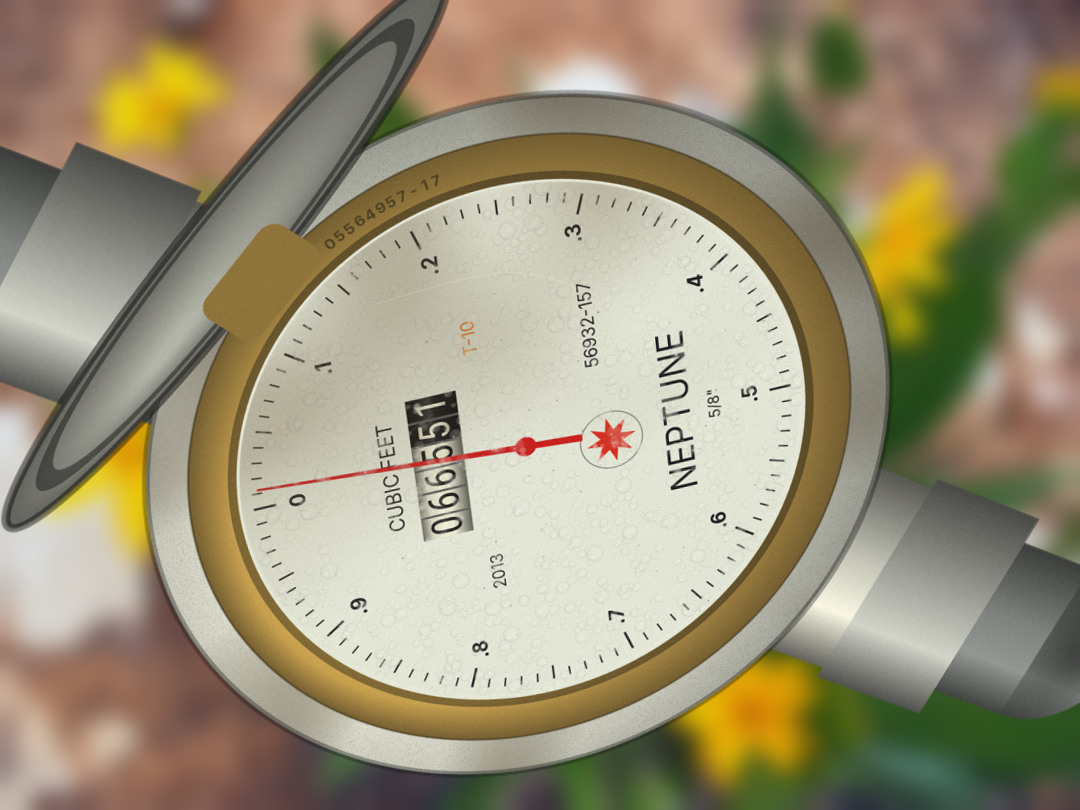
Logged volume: 66551.01 ft³
